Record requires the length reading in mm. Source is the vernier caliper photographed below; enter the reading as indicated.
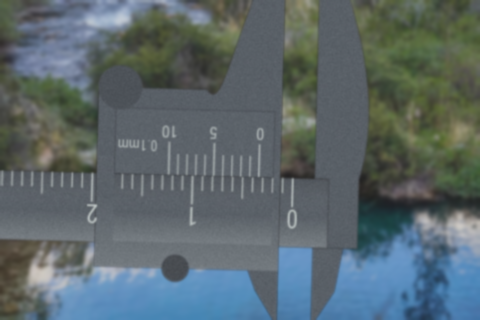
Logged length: 3.4 mm
